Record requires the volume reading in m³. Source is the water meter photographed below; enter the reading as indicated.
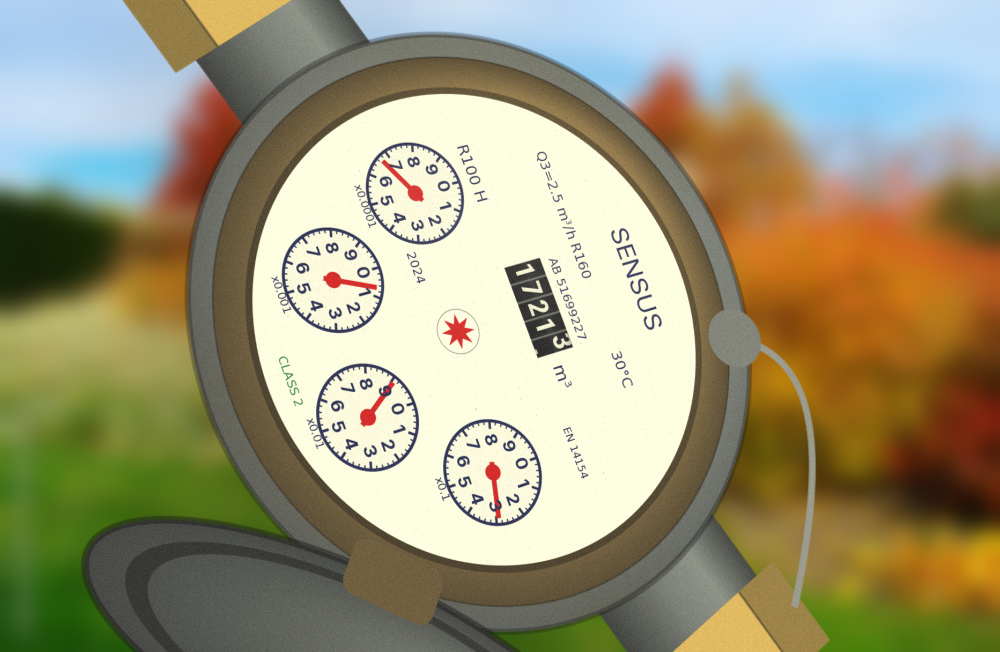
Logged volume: 17213.2906 m³
